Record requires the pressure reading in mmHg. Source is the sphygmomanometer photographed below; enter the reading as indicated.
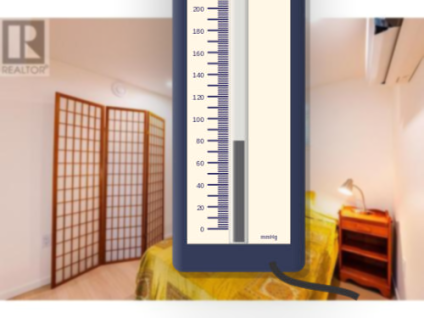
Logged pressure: 80 mmHg
